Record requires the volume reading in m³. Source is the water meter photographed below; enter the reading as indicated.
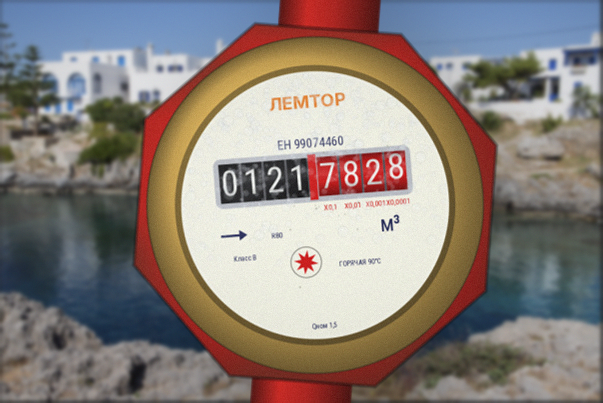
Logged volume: 121.7828 m³
